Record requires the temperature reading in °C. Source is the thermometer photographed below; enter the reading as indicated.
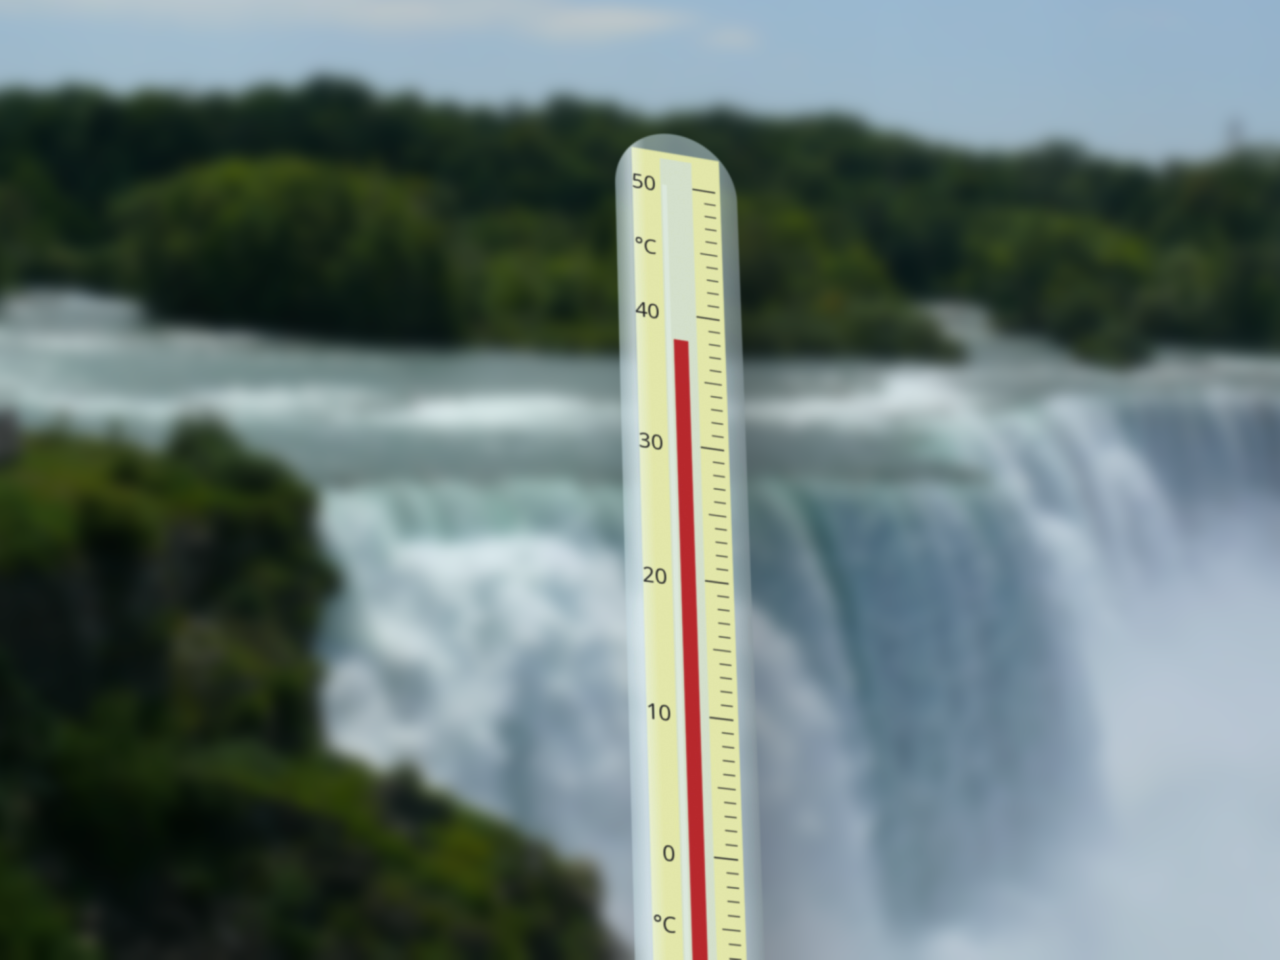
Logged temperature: 38 °C
